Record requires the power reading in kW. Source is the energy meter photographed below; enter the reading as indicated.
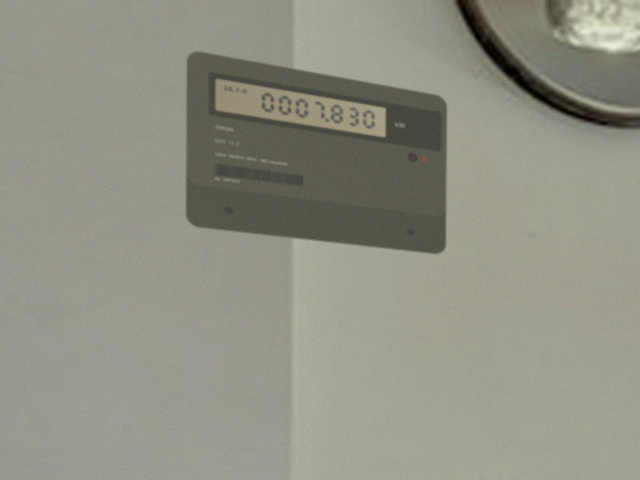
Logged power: 7.830 kW
